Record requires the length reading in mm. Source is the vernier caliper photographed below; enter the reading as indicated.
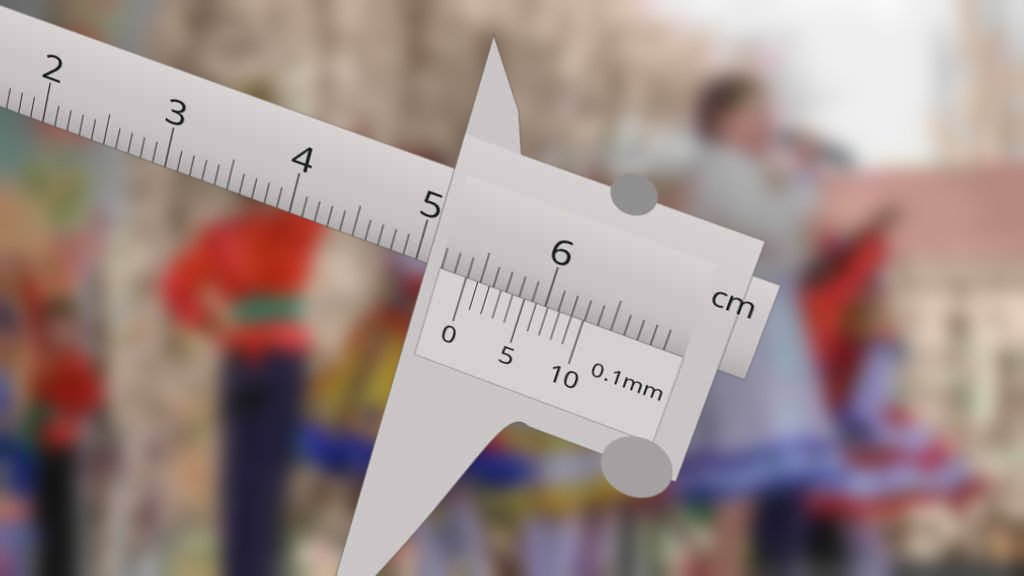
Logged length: 53.9 mm
